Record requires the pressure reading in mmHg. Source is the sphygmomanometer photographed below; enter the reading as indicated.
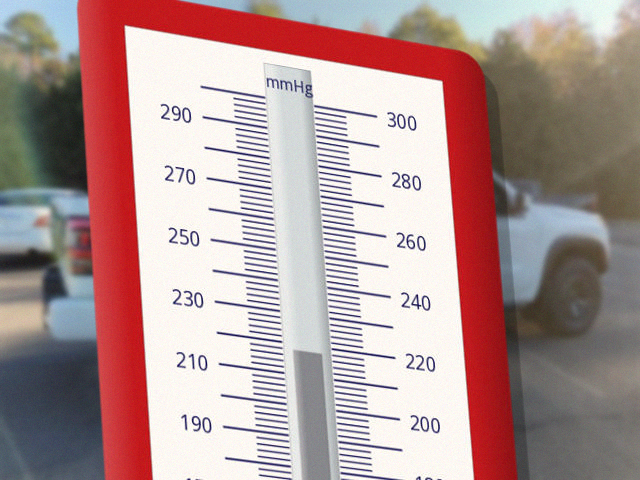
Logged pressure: 218 mmHg
